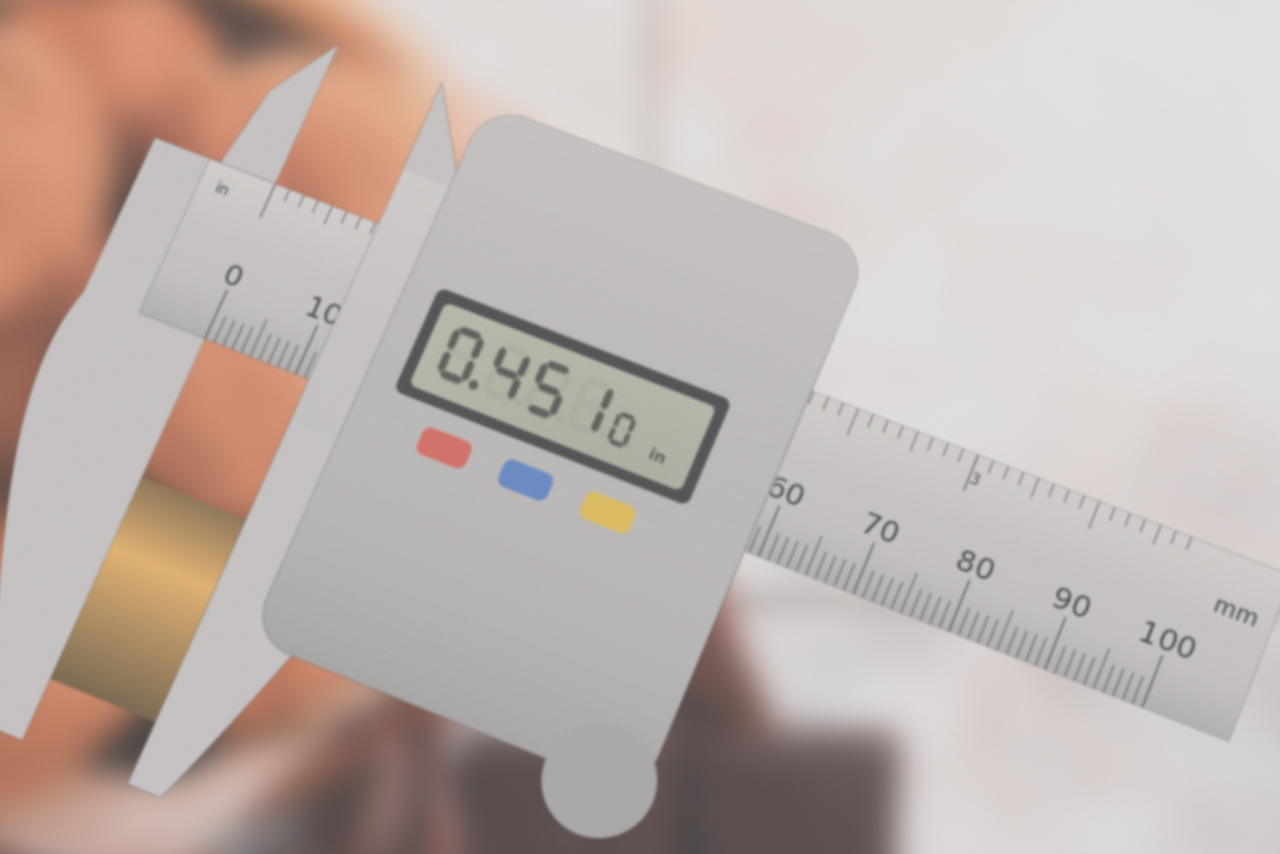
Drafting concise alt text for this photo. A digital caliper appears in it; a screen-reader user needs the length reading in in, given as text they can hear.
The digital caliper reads 0.4510 in
